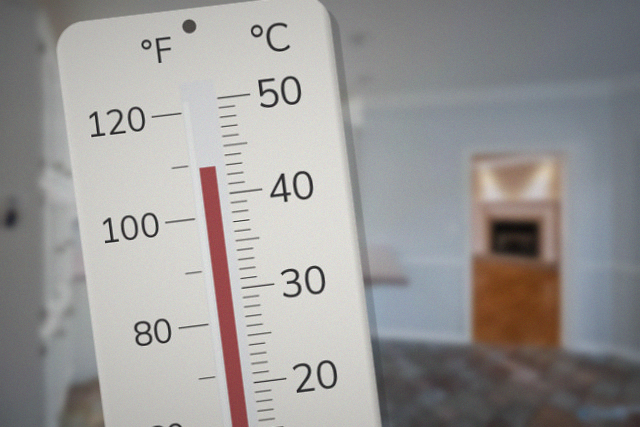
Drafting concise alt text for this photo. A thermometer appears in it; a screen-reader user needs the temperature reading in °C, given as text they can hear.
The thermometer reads 43 °C
